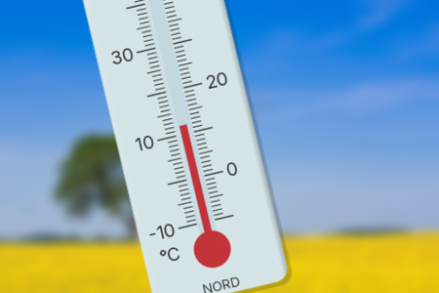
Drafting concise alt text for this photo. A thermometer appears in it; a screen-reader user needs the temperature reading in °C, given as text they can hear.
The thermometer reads 12 °C
